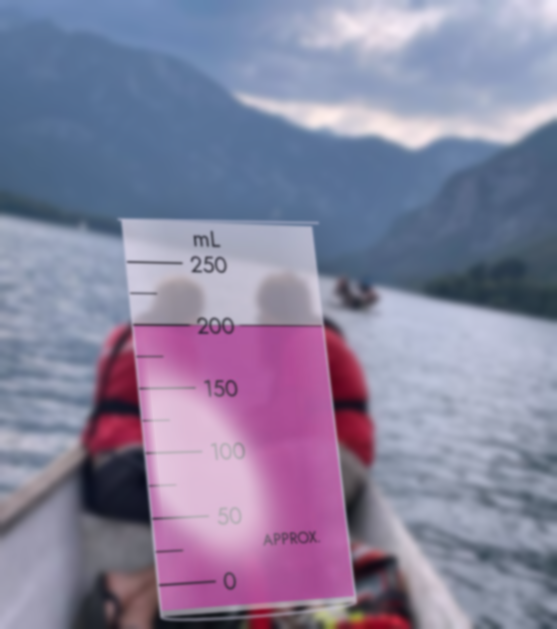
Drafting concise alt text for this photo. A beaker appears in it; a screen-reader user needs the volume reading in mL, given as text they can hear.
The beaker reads 200 mL
